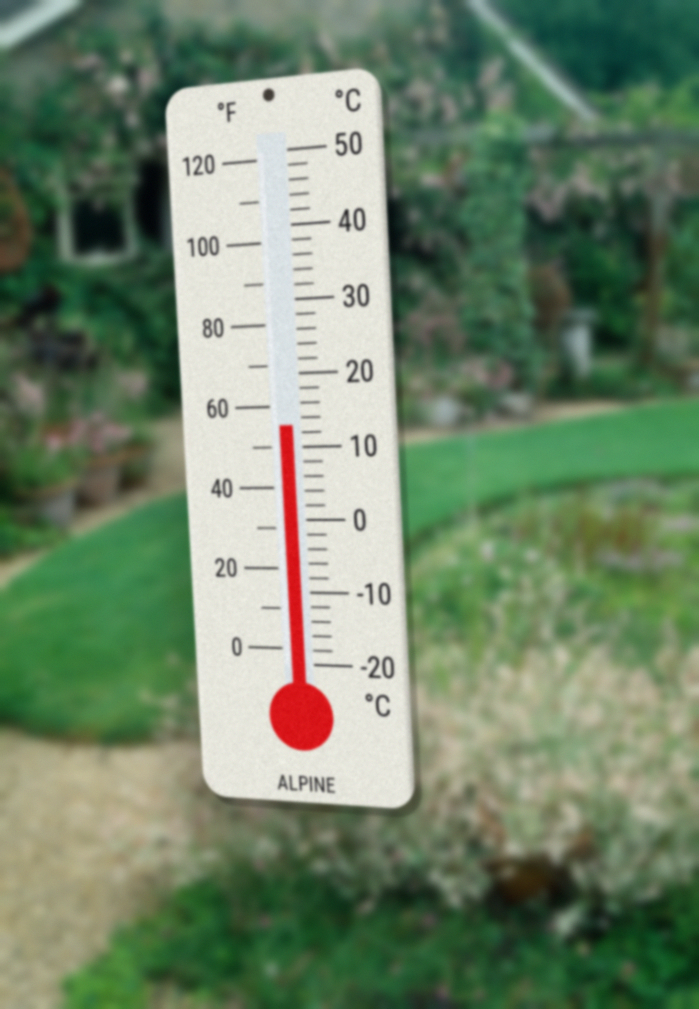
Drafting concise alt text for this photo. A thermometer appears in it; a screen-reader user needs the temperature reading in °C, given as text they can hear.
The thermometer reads 13 °C
